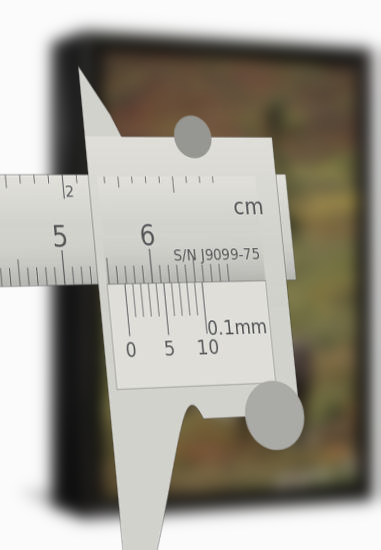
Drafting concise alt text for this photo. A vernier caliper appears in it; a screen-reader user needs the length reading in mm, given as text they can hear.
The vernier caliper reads 56.8 mm
